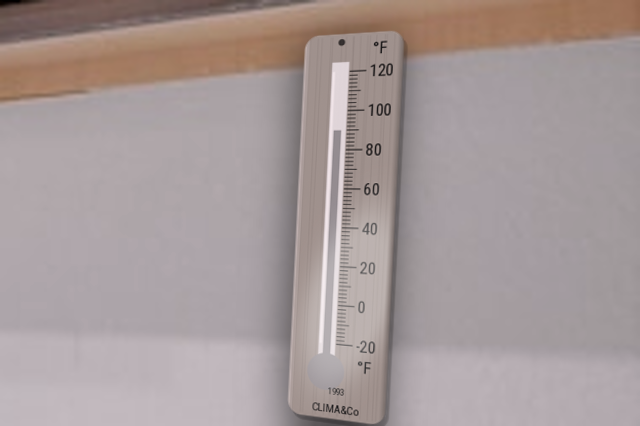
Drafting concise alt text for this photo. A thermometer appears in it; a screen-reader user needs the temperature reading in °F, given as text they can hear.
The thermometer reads 90 °F
